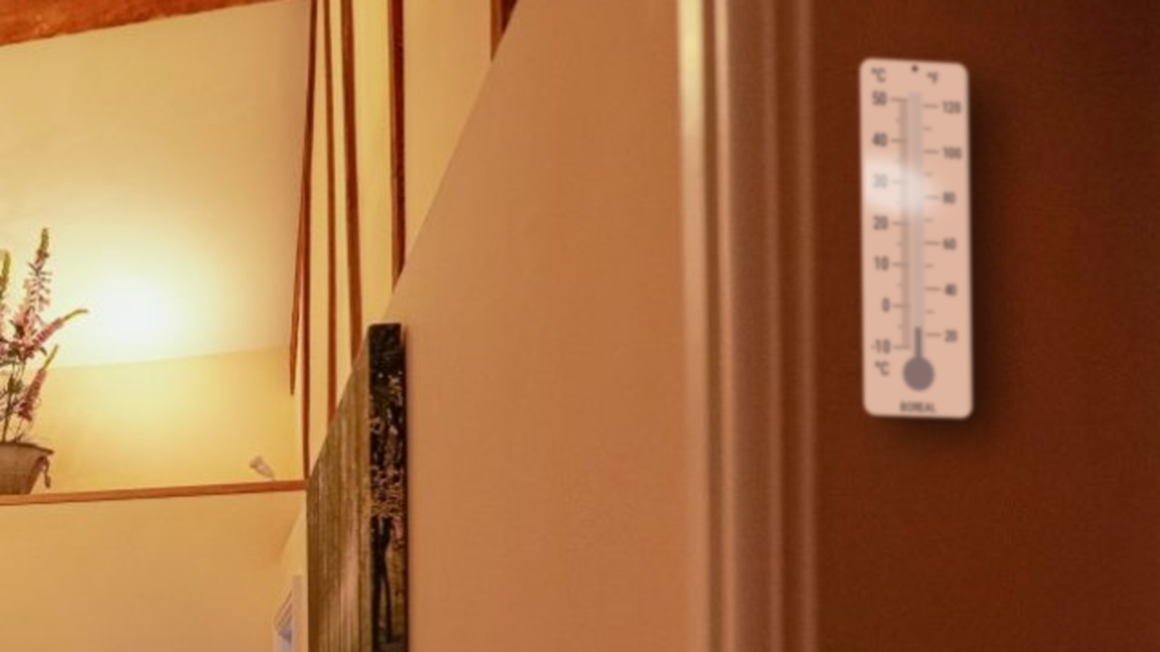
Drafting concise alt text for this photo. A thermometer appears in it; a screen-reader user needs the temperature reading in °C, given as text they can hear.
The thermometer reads -5 °C
